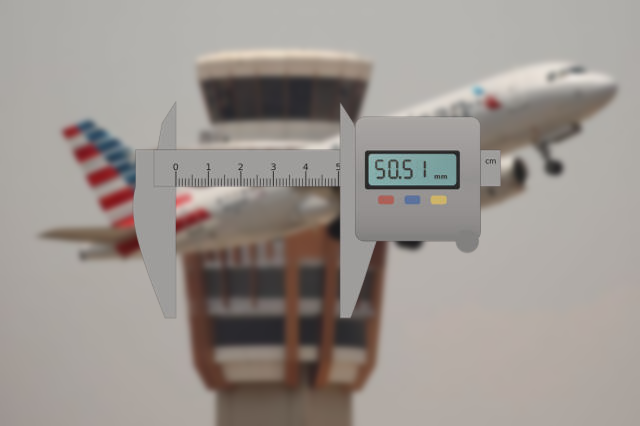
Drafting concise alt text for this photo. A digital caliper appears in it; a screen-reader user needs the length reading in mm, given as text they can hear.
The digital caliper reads 50.51 mm
